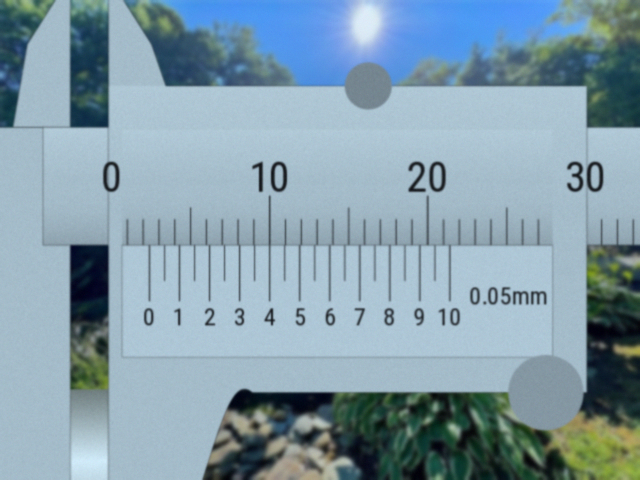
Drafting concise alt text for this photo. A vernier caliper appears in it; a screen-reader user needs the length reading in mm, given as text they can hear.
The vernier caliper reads 2.4 mm
